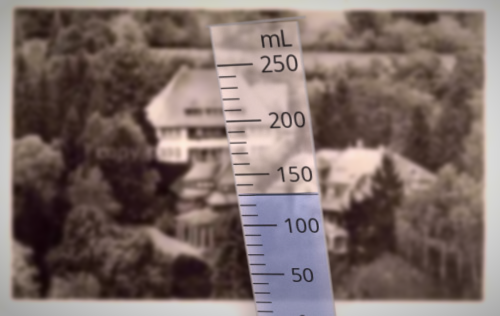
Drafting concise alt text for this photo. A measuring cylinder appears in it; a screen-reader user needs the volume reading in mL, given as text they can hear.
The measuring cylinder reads 130 mL
